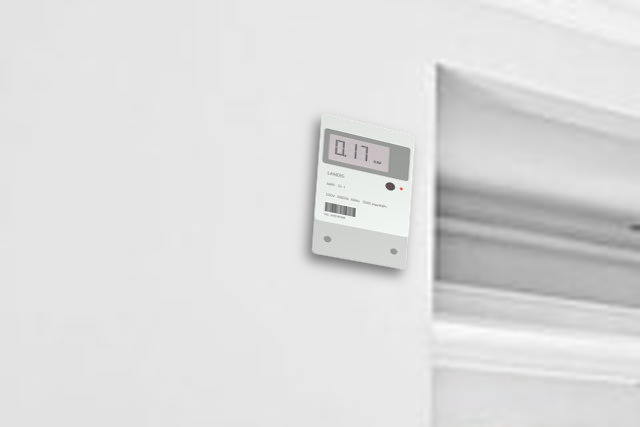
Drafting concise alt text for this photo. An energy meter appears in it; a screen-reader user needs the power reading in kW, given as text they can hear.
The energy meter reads 0.17 kW
